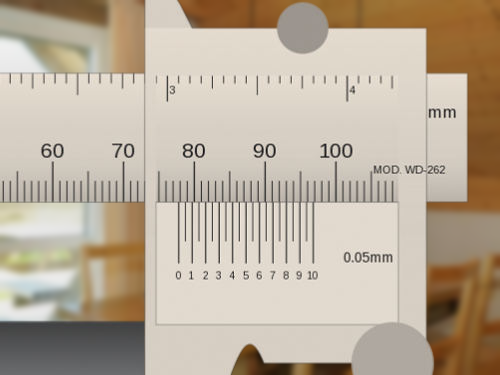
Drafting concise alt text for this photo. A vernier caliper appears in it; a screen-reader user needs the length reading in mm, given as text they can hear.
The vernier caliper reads 77.8 mm
